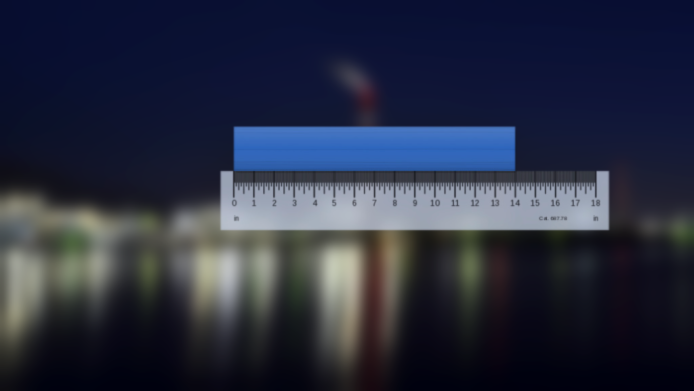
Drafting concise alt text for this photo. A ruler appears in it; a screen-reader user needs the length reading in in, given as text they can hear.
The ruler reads 14 in
